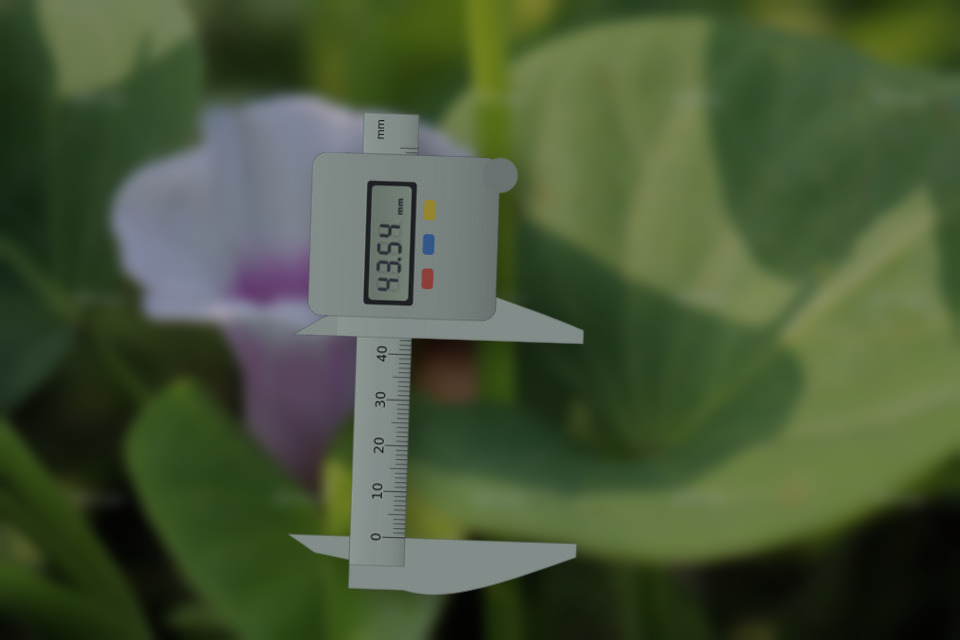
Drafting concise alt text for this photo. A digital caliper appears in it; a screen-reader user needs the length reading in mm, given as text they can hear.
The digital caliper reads 43.54 mm
